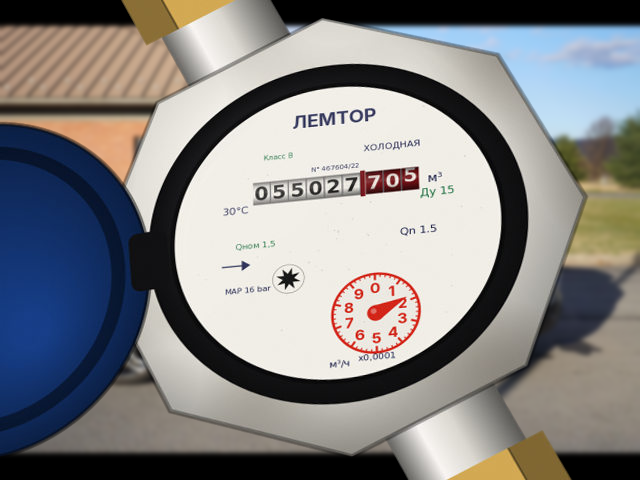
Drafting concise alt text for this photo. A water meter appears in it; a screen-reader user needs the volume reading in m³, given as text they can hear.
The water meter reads 55027.7051 m³
